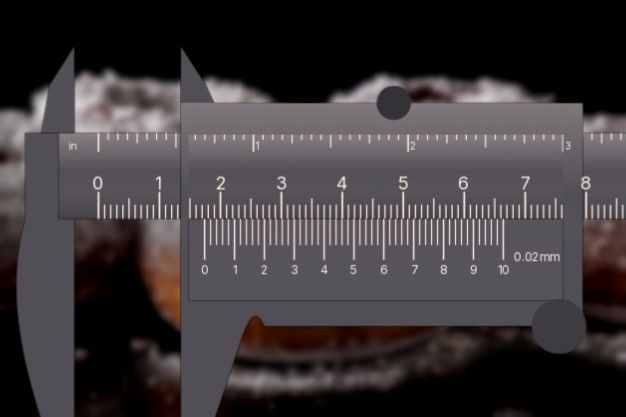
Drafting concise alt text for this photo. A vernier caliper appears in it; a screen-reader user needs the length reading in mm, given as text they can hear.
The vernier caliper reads 17.4 mm
